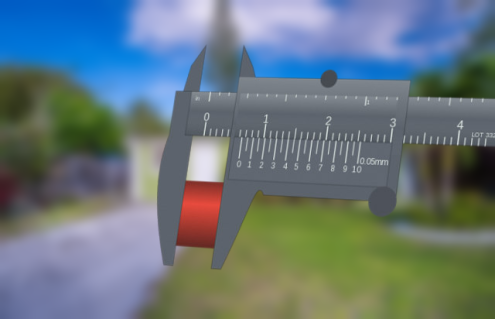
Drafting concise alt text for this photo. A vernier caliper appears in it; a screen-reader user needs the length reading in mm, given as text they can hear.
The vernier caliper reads 6.4 mm
